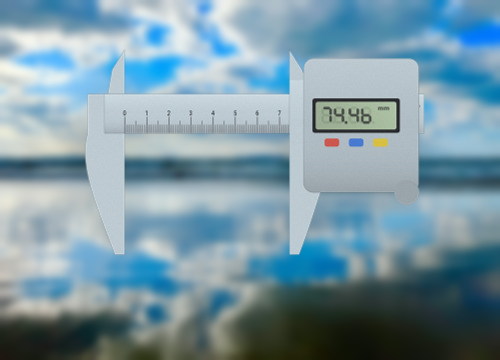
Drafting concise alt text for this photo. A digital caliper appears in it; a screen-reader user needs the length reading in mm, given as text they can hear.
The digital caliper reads 74.46 mm
